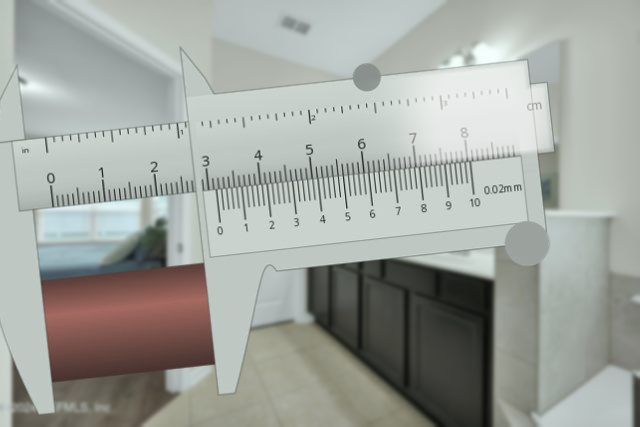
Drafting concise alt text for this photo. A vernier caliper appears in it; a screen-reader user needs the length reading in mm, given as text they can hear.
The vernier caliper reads 31.5 mm
